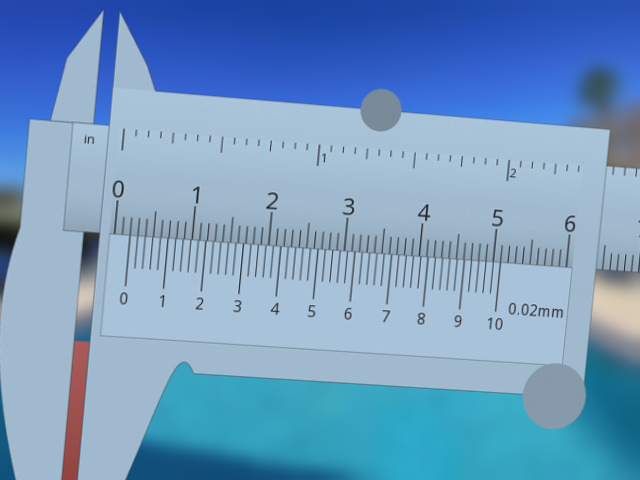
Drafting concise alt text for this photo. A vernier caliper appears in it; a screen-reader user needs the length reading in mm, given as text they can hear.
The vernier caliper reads 2.0 mm
